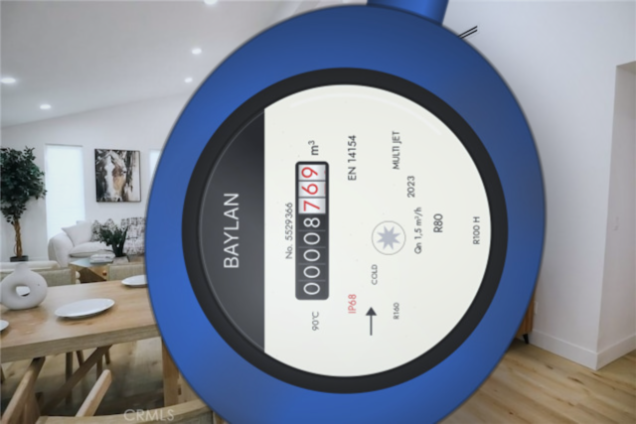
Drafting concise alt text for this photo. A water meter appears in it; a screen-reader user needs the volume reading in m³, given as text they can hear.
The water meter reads 8.769 m³
